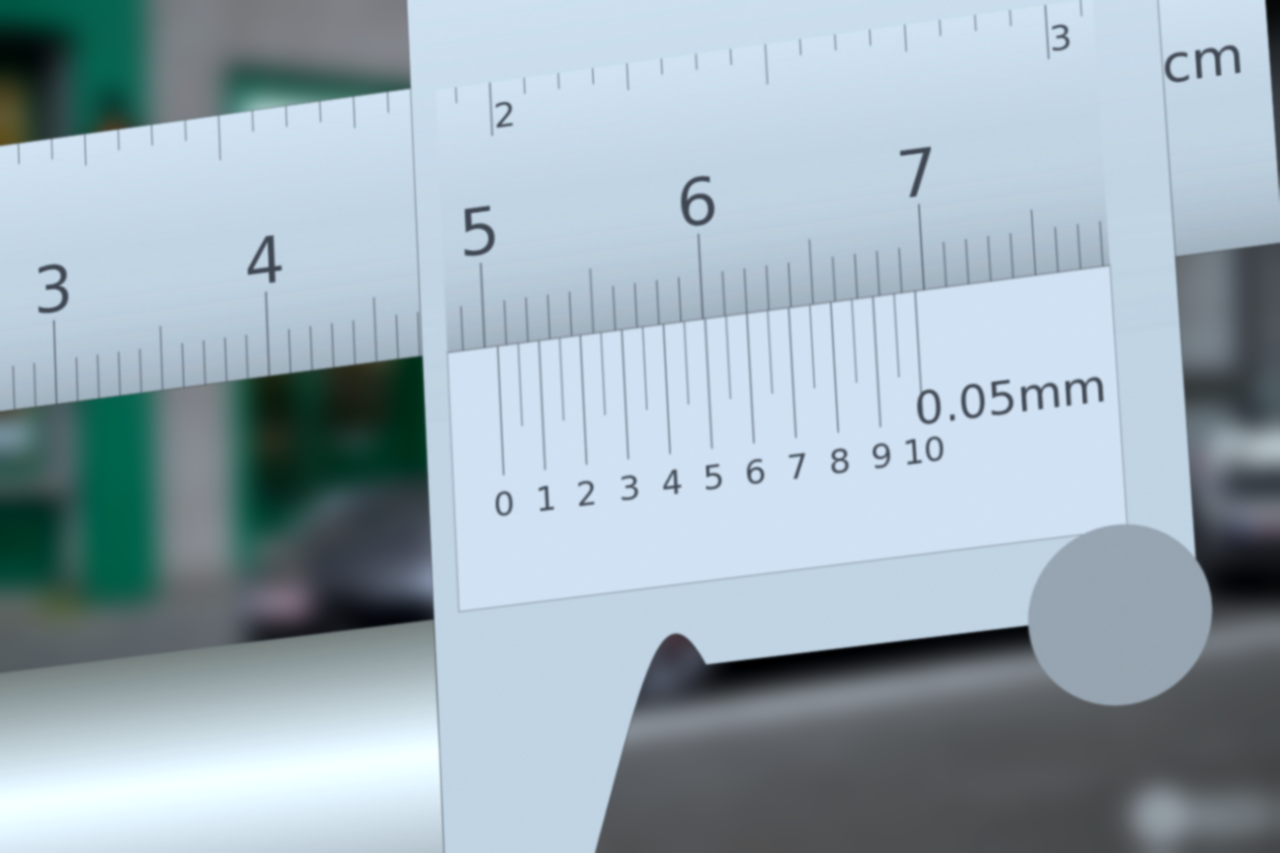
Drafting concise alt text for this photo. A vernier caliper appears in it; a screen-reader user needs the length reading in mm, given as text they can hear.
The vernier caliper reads 50.6 mm
